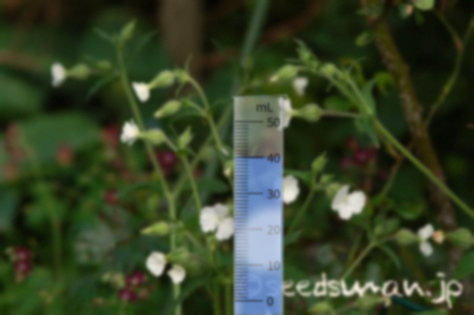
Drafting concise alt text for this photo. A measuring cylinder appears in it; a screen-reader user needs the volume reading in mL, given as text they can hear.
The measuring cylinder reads 40 mL
